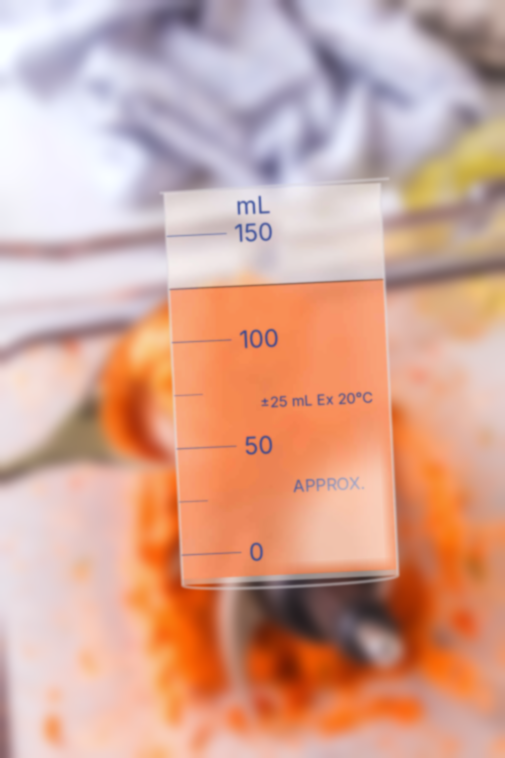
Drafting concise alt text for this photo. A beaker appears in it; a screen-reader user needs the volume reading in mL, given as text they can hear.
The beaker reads 125 mL
